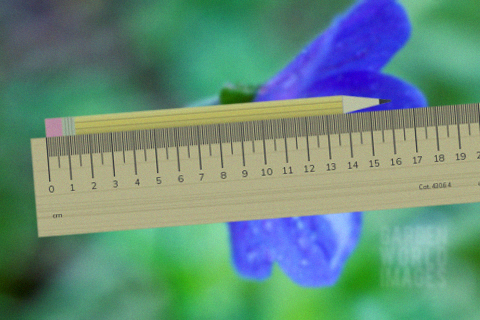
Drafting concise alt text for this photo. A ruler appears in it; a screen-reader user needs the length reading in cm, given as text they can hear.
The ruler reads 16 cm
